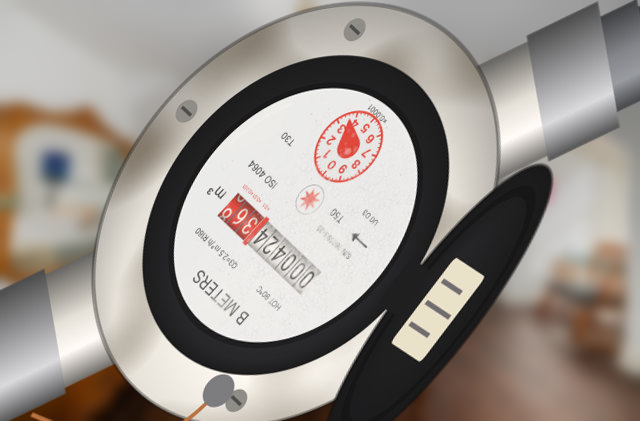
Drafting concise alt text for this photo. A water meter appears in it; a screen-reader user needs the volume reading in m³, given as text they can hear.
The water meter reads 424.3683 m³
